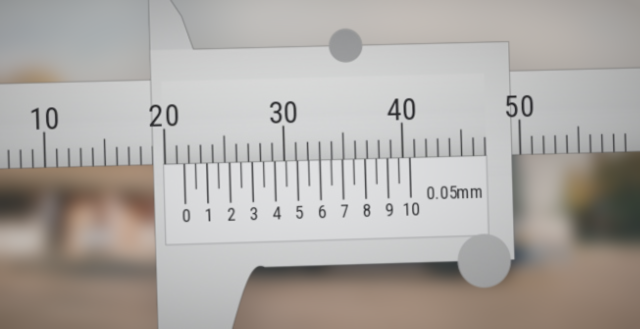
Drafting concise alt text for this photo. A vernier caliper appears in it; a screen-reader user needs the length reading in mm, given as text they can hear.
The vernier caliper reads 21.6 mm
